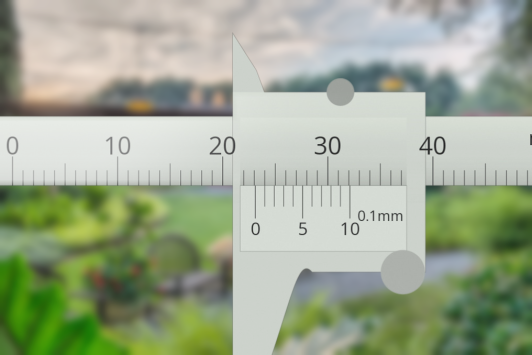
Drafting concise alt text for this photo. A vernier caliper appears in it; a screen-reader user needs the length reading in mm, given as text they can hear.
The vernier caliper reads 23.1 mm
